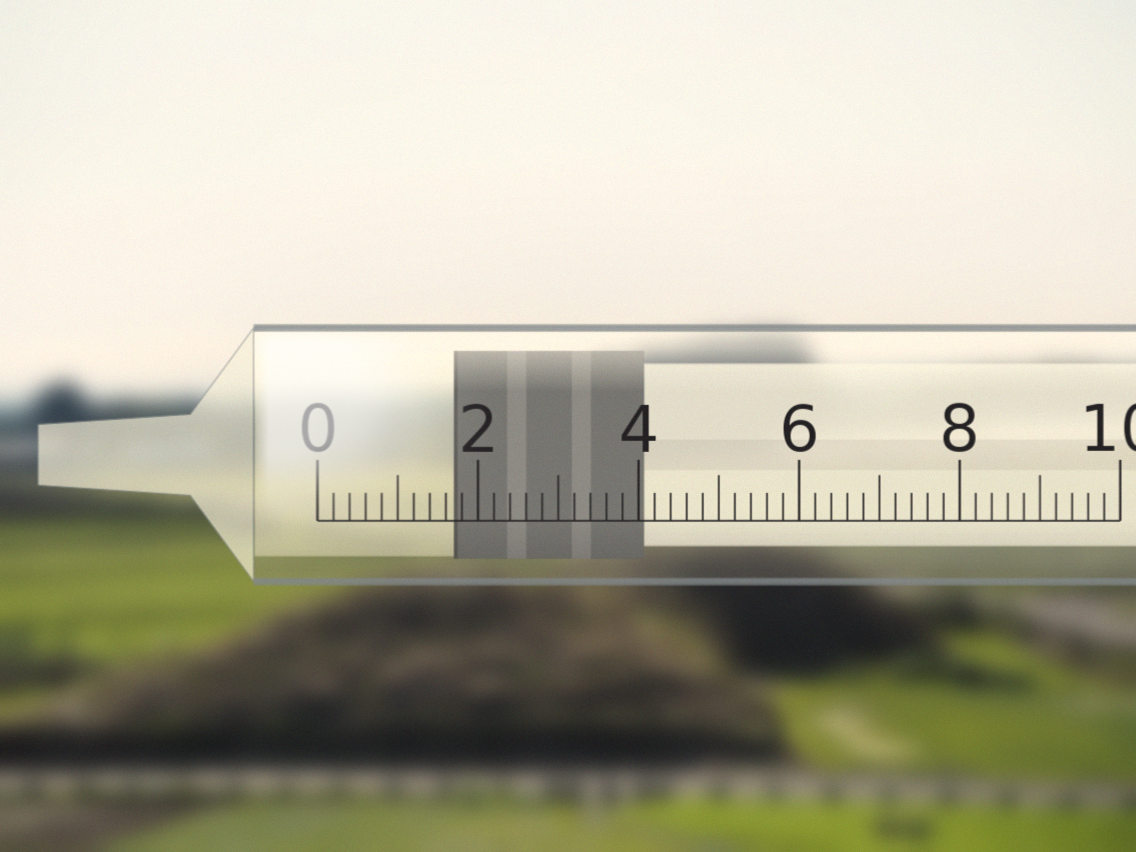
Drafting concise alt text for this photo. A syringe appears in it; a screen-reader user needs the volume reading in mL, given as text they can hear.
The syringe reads 1.7 mL
